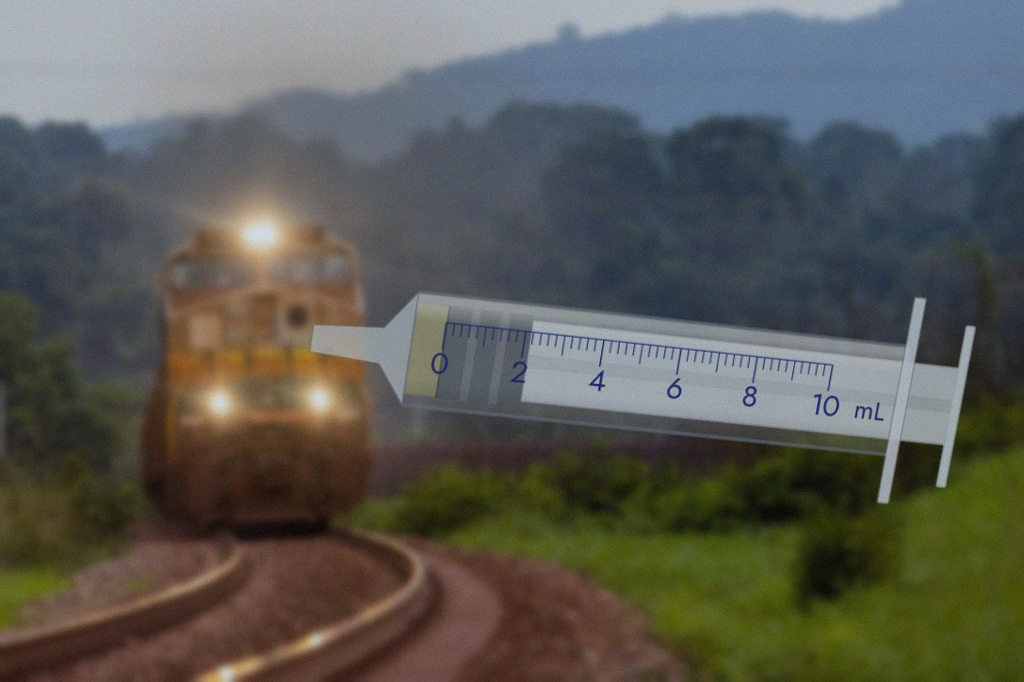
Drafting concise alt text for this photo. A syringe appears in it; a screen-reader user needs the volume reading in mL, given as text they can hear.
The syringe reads 0 mL
